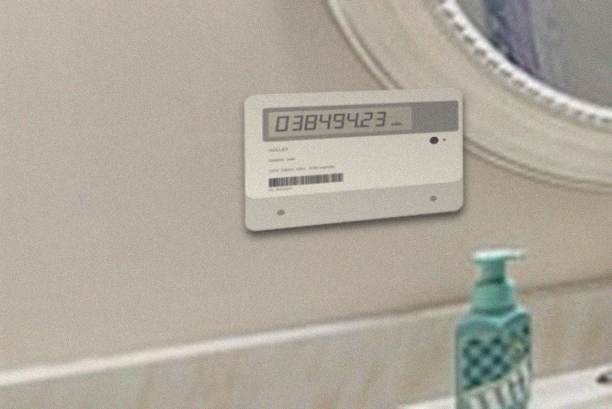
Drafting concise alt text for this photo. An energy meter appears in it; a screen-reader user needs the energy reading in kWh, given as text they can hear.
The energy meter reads 38494.23 kWh
